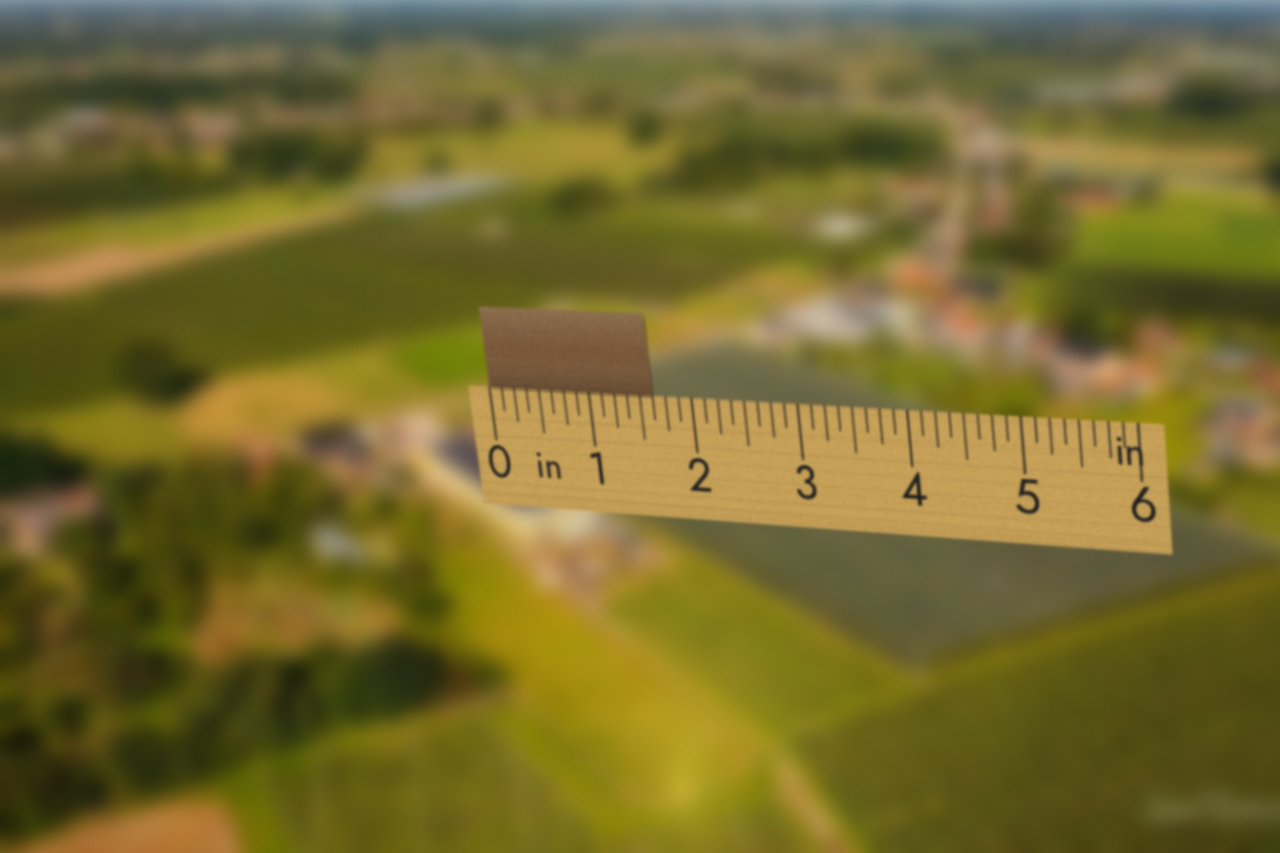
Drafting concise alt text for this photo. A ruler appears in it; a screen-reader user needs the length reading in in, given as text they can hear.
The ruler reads 1.625 in
